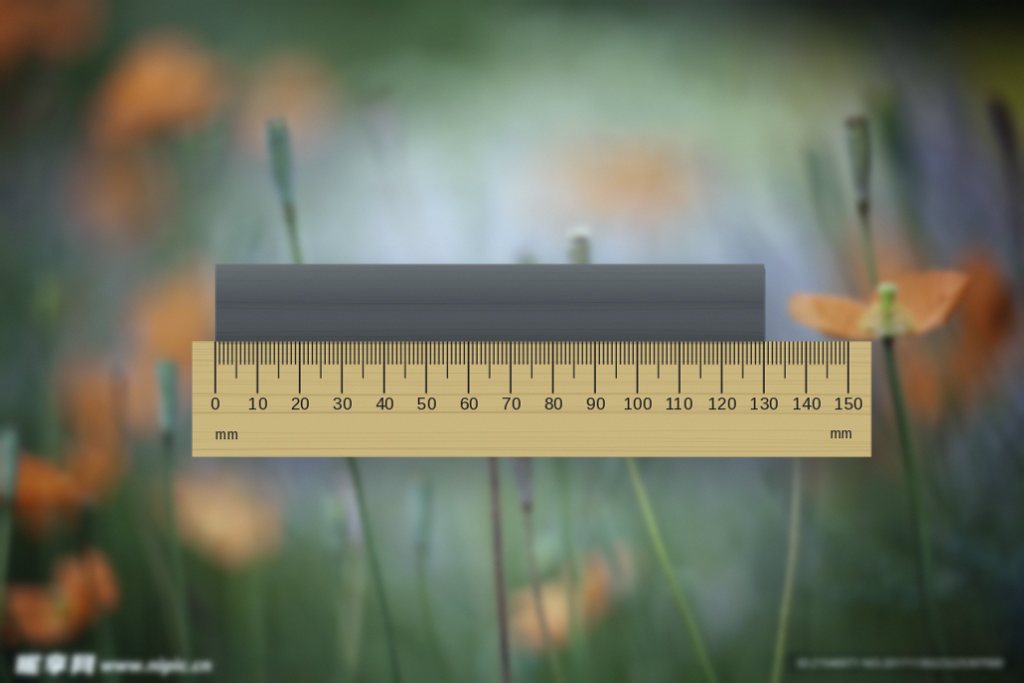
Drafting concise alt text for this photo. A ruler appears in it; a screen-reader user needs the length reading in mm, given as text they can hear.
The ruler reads 130 mm
